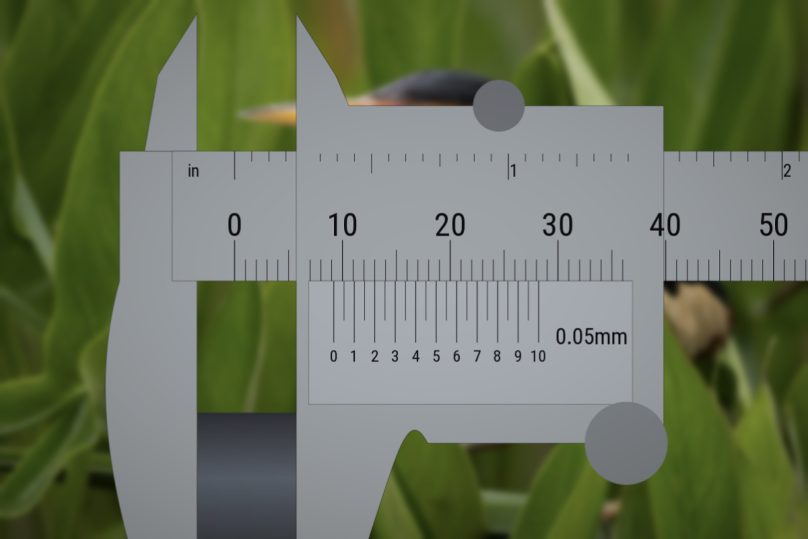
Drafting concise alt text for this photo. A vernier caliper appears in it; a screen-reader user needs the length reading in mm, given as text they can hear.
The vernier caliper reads 9.2 mm
